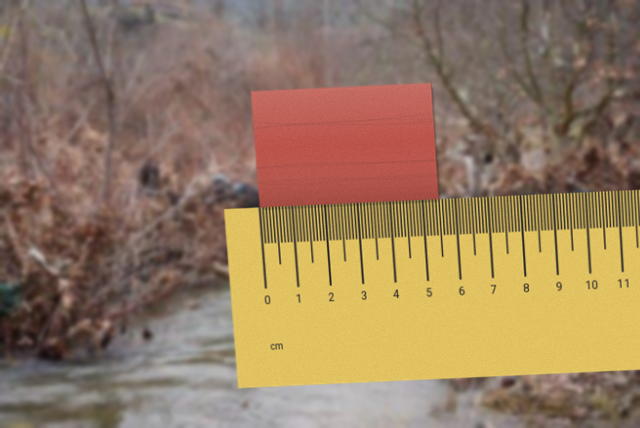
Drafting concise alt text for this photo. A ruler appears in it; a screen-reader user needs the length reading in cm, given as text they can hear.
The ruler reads 5.5 cm
